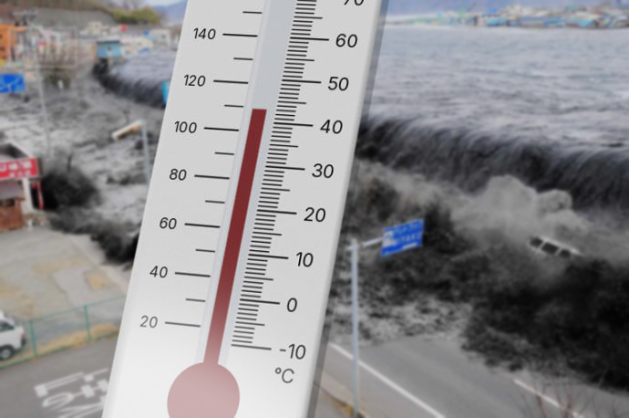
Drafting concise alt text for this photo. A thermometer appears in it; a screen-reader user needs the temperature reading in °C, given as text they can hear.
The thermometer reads 43 °C
